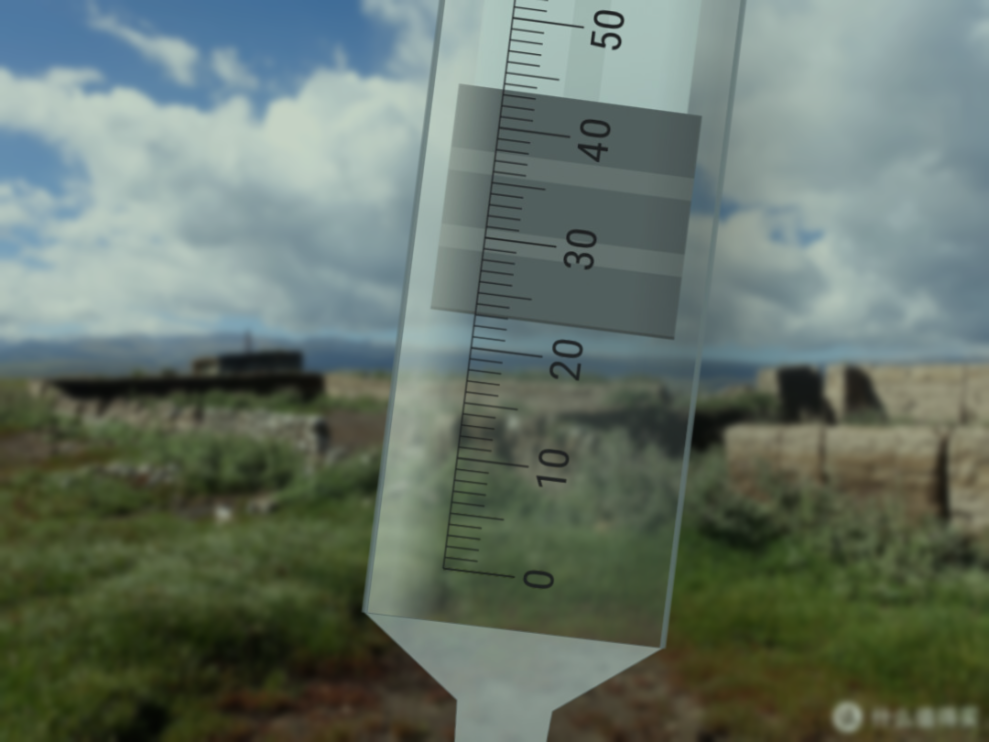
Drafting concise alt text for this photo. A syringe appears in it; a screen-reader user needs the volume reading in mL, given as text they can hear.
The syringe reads 23 mL
